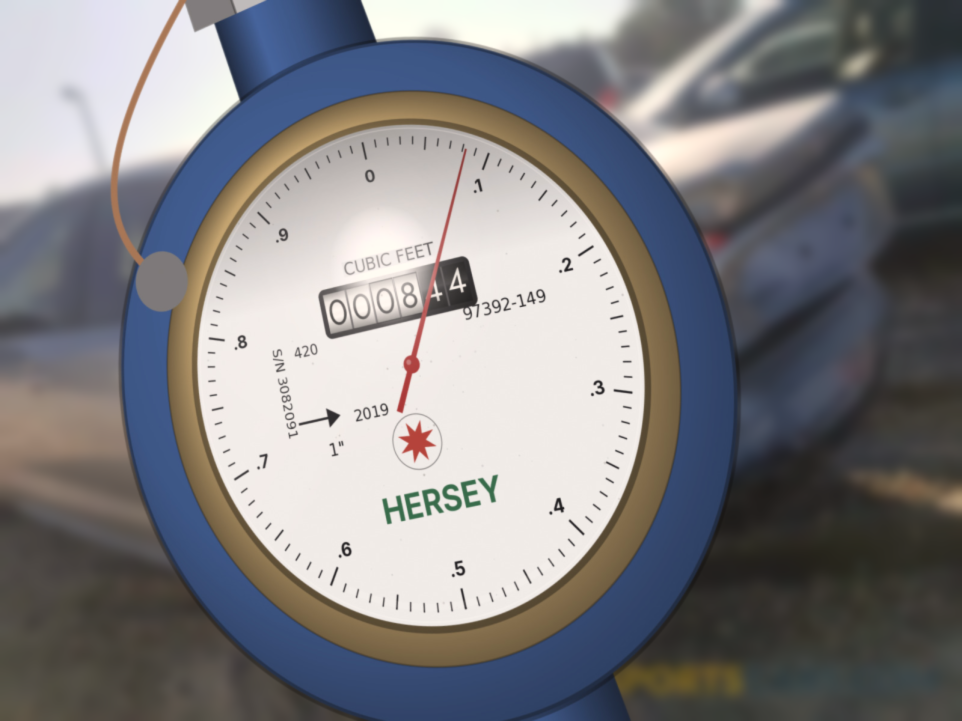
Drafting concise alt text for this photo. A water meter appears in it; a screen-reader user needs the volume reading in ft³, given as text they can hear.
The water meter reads 844.08 ft³
